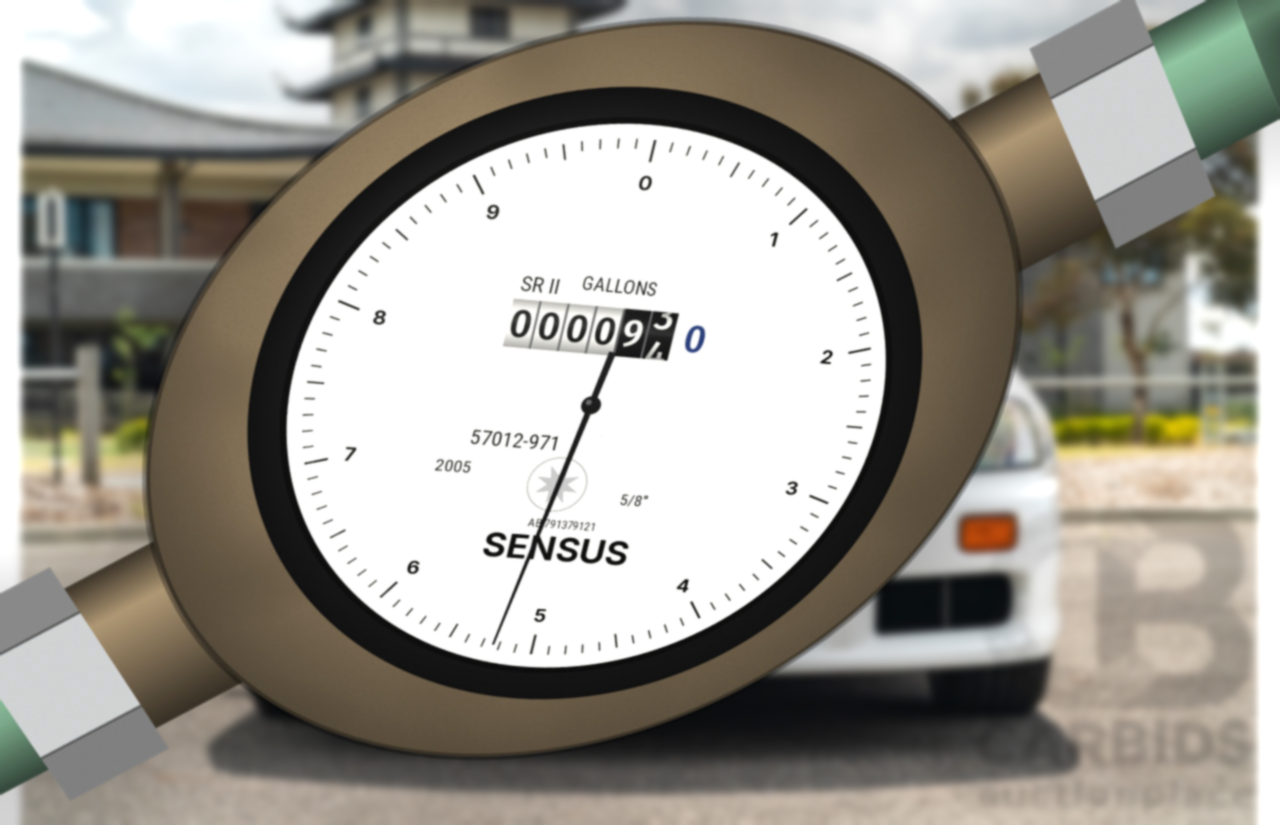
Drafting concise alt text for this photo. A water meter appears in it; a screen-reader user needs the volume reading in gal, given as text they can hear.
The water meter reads 935.2 gal
